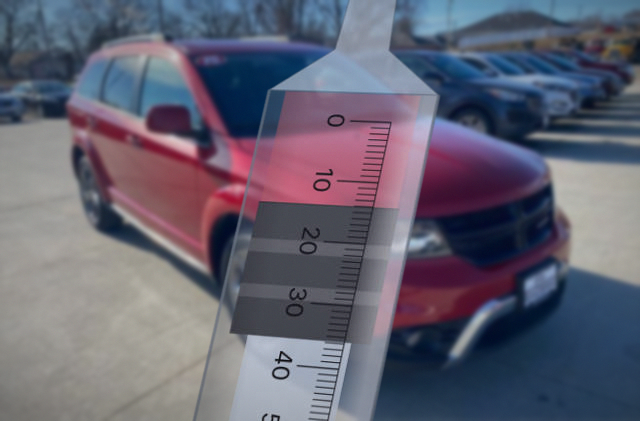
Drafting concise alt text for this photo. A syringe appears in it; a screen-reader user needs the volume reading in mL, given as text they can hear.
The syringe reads 14 mL
